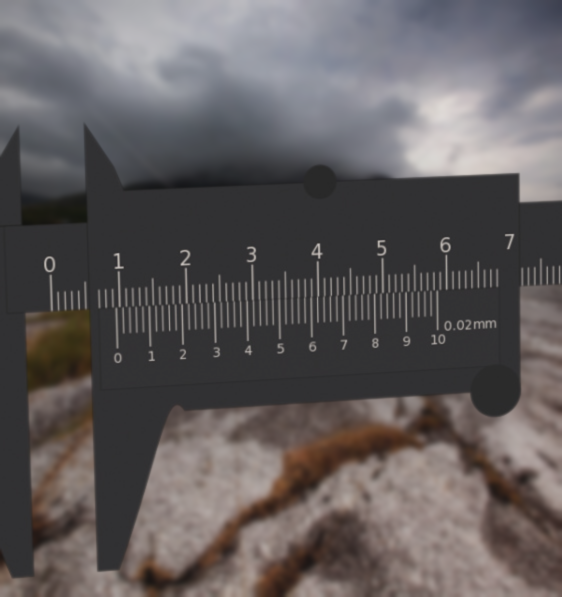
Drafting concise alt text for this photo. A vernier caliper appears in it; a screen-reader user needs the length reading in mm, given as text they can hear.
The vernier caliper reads 9.5 mm
